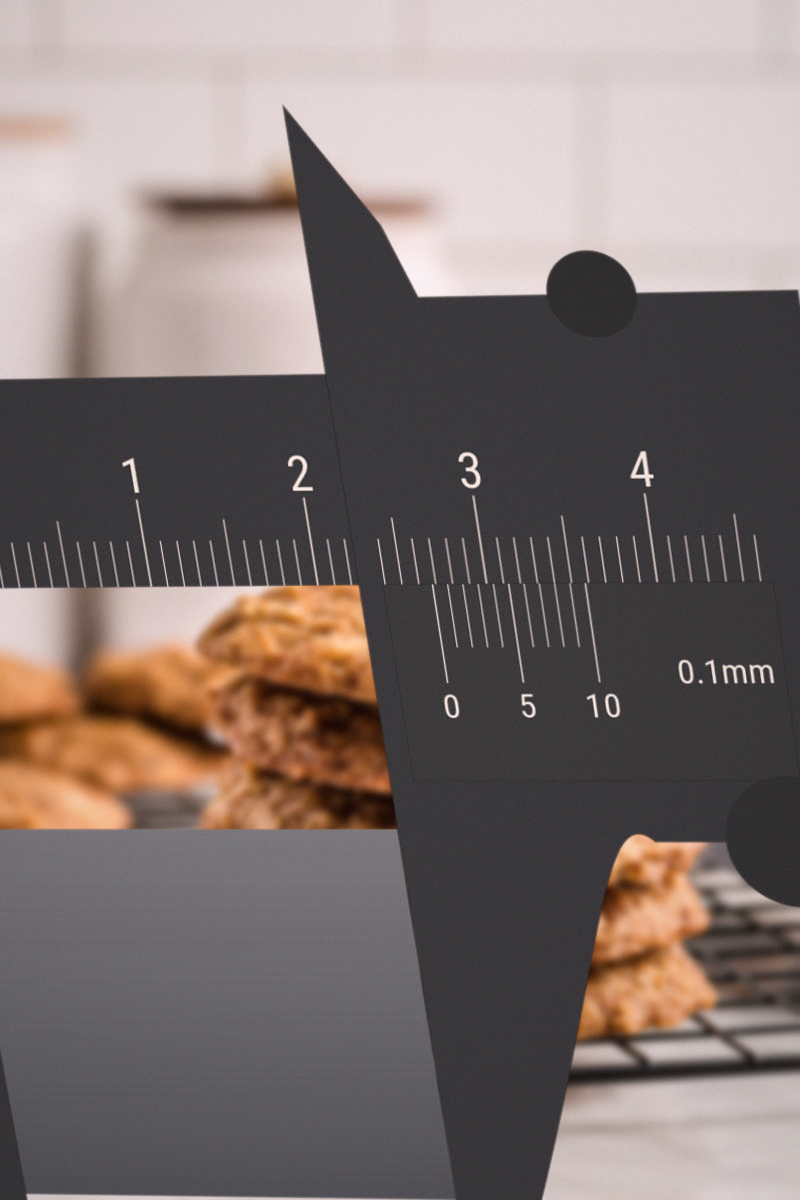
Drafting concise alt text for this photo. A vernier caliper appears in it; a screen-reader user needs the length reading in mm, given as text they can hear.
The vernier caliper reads 26.8 mm
